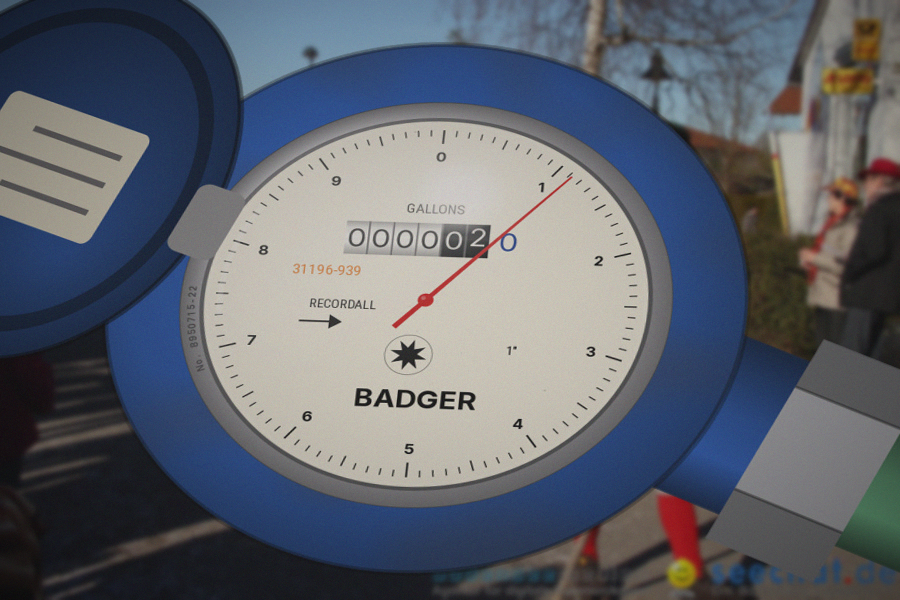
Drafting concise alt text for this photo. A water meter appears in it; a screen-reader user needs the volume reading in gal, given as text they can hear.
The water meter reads 21.1 gal
